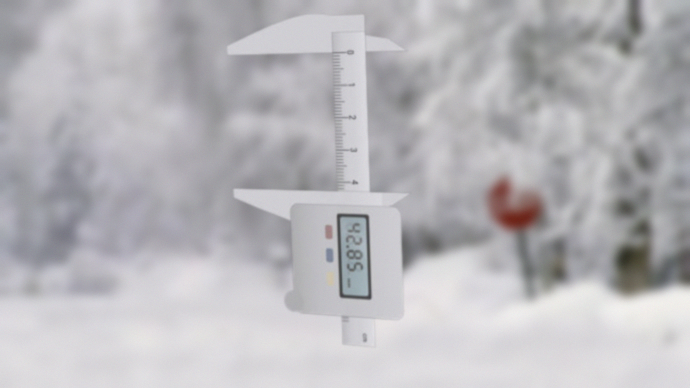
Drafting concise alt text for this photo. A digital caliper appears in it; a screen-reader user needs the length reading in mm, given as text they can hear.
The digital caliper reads 42.85 mm
